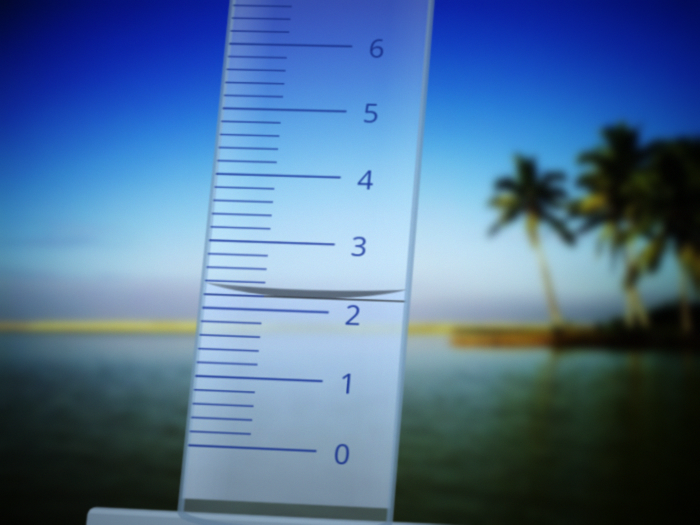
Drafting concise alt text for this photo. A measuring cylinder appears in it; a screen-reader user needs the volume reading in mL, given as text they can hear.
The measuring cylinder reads 2.2 mL
